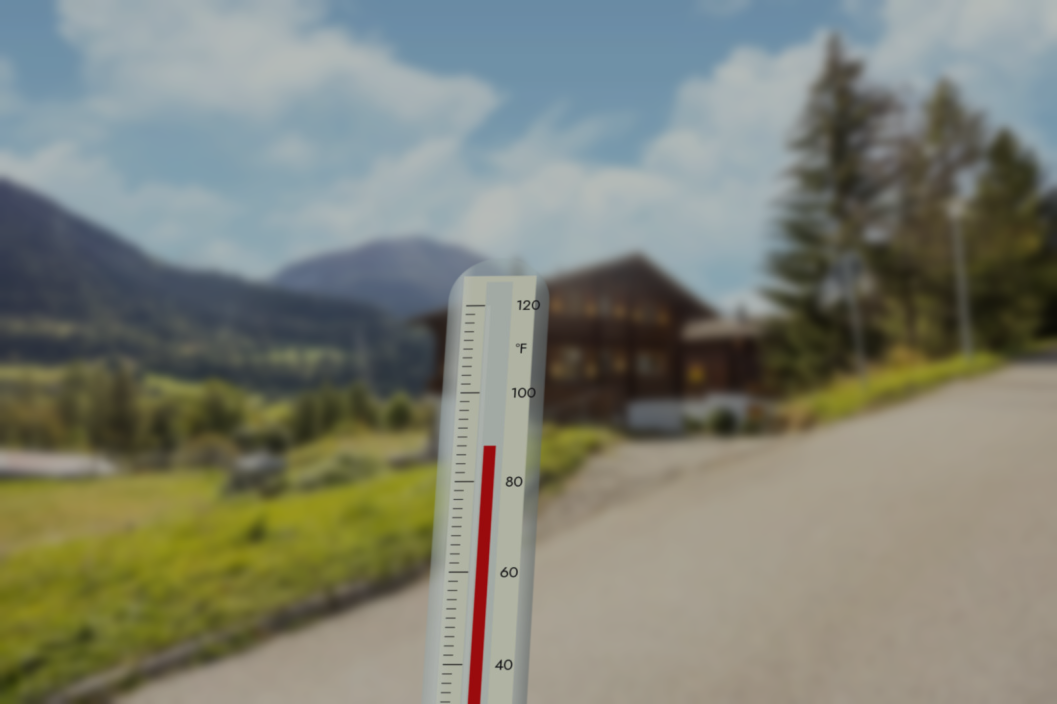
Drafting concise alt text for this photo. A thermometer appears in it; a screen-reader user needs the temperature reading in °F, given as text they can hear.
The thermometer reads 88 °F
